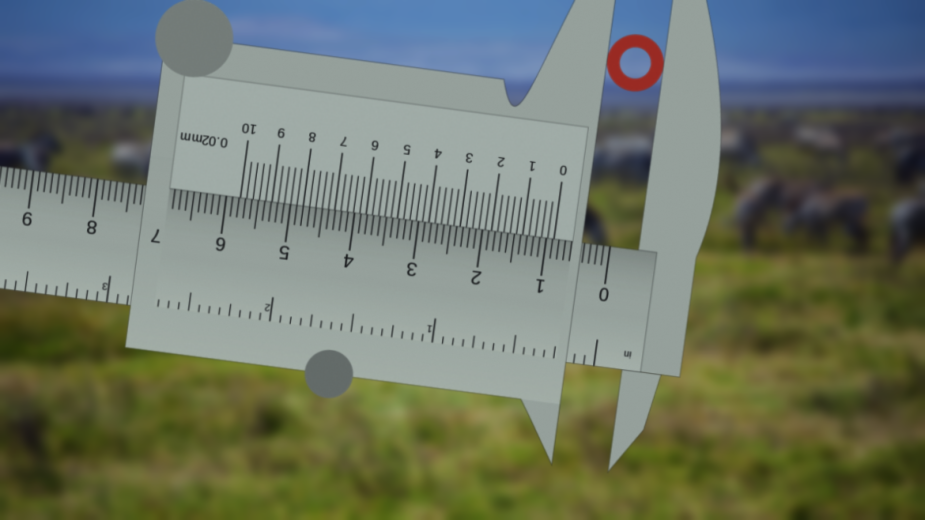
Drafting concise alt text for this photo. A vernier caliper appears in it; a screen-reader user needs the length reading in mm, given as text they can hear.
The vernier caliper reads 8.8 mm
